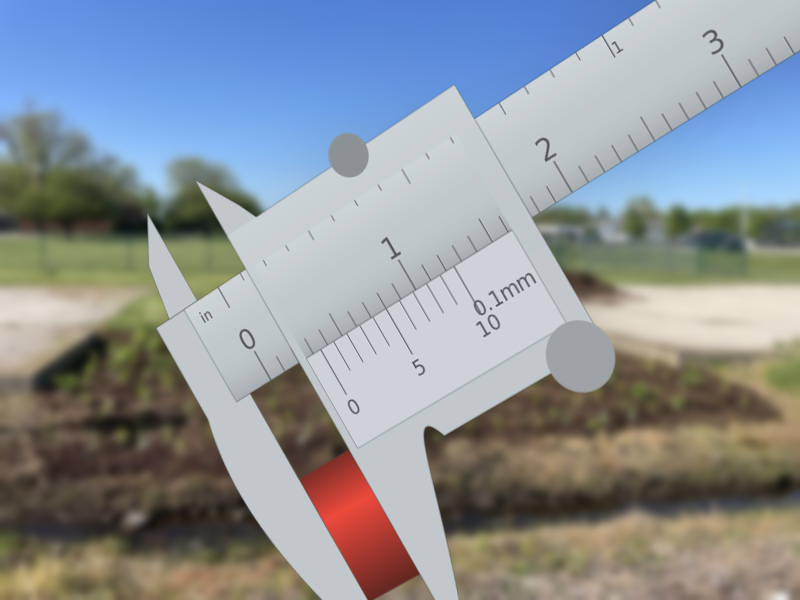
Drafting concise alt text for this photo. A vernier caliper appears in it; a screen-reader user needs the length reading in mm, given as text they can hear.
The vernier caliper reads 3.5 mm
